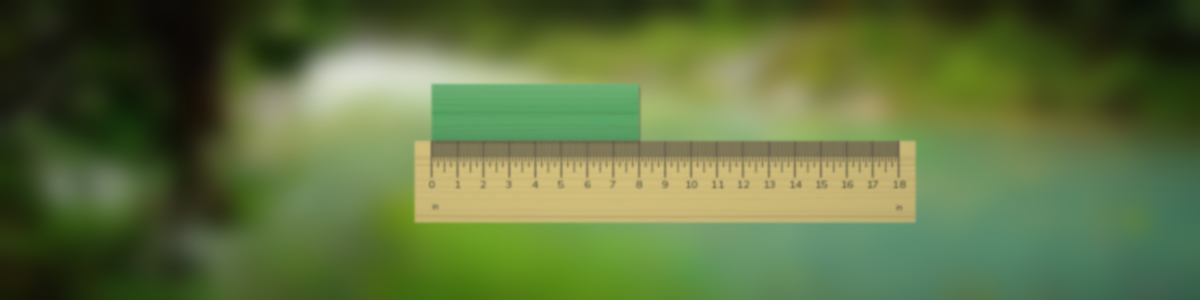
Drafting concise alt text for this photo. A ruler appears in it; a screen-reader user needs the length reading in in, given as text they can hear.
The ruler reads 8 in
